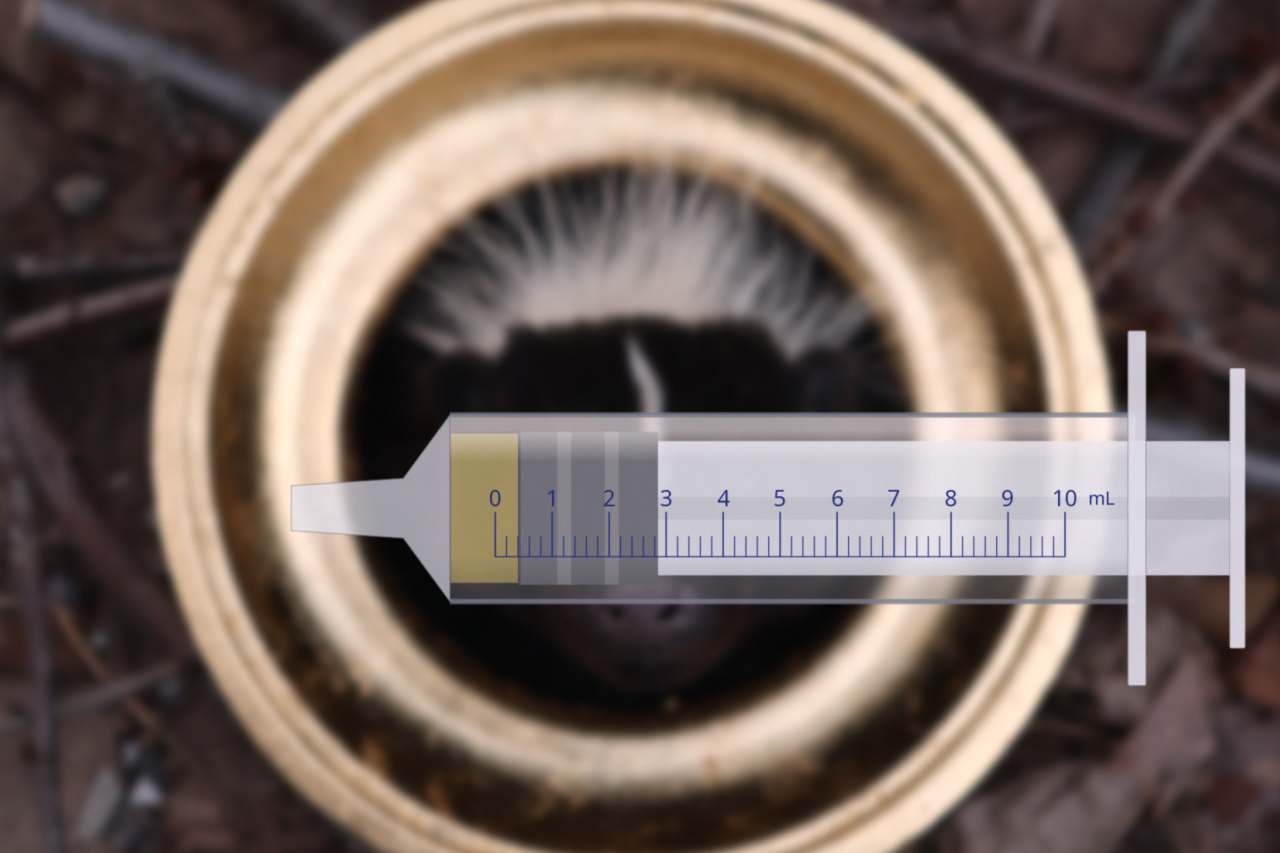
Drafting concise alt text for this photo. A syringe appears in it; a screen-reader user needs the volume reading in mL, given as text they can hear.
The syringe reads 0.4 mL
